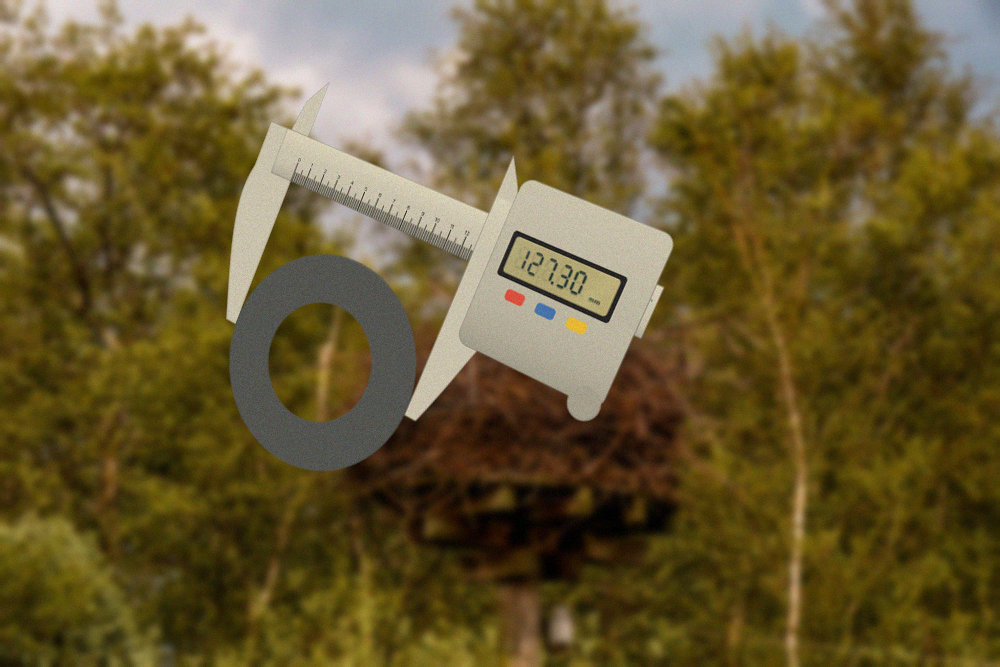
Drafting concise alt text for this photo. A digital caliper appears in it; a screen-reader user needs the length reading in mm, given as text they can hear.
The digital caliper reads 127.30 mm
